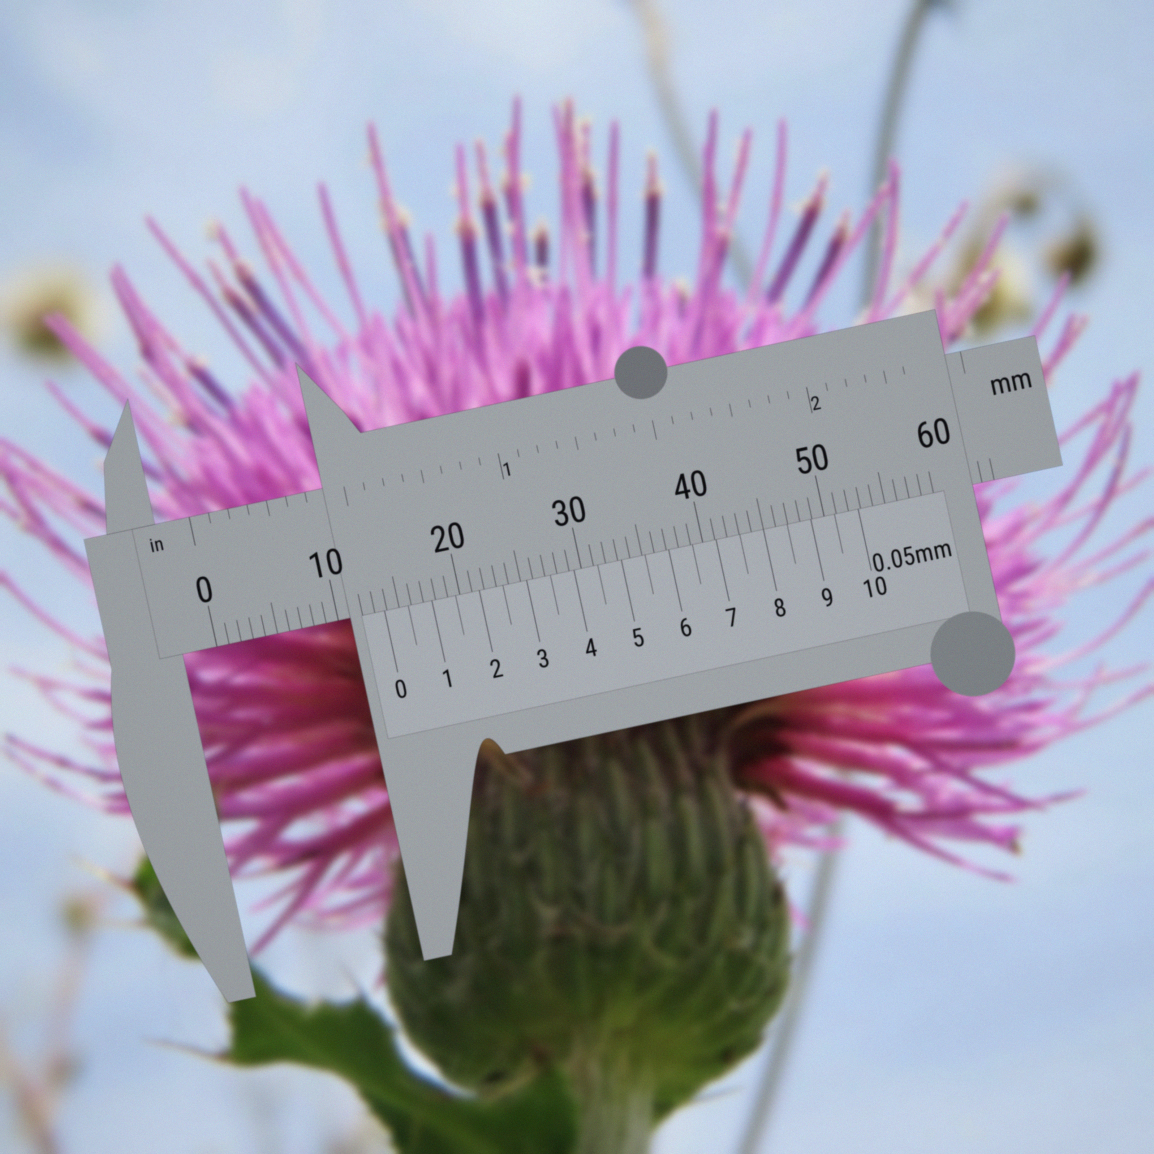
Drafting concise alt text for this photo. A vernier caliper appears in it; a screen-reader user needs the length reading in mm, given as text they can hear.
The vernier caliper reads 13.8 mm
